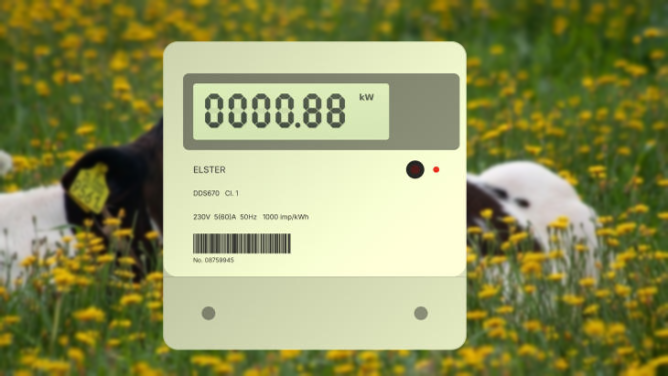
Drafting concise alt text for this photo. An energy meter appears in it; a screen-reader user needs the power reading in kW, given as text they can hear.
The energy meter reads 0.88 kW
